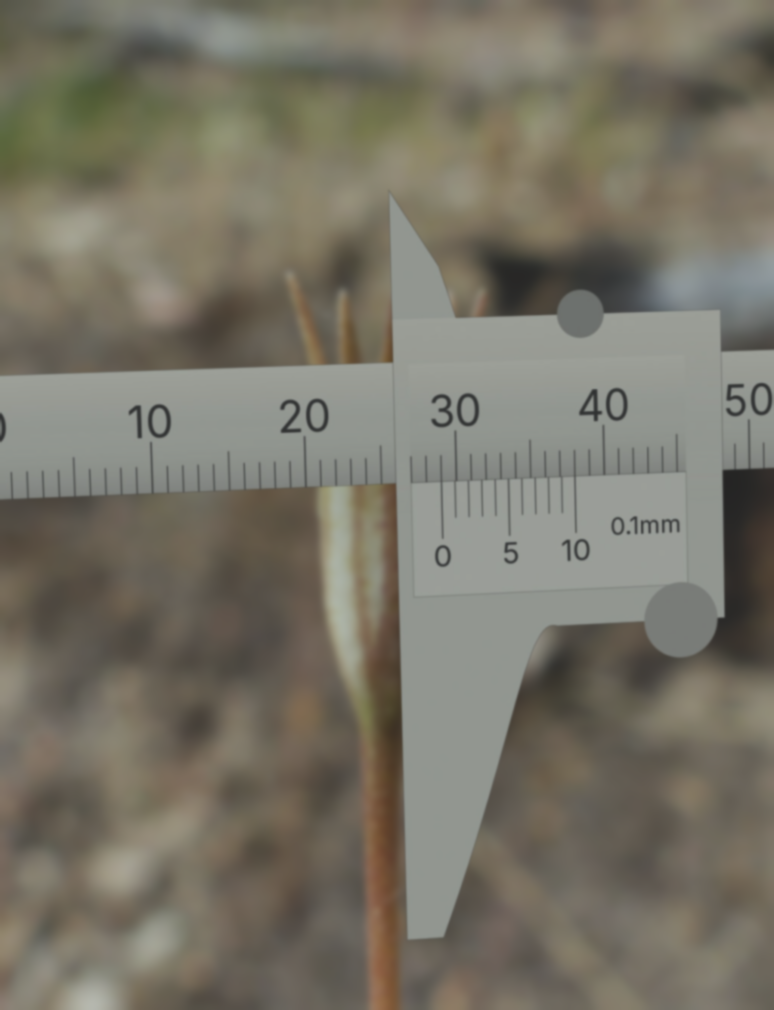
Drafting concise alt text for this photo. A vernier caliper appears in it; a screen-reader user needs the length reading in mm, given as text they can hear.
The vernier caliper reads 29.0 mm
